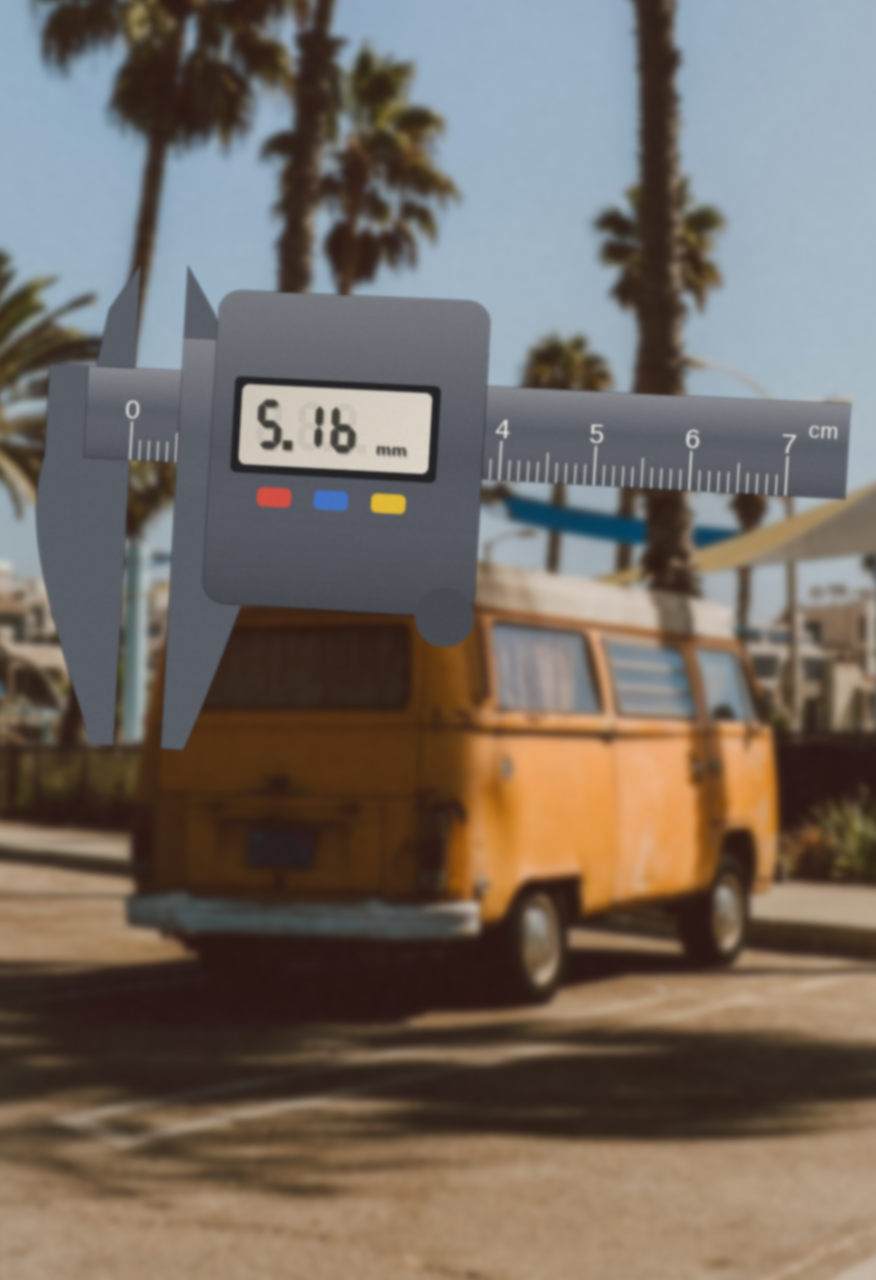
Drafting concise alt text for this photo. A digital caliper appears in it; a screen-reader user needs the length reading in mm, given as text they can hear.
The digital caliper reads 5.16 mm
